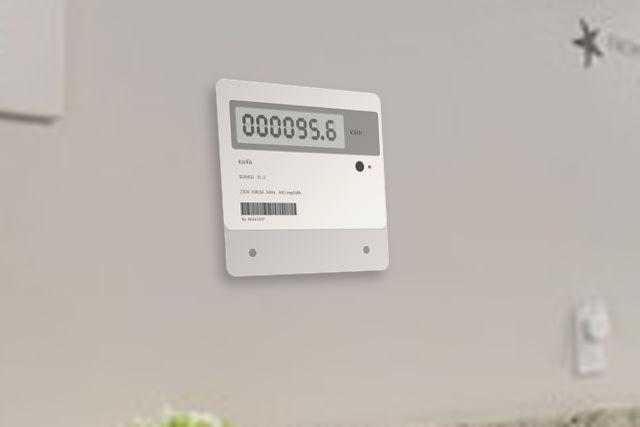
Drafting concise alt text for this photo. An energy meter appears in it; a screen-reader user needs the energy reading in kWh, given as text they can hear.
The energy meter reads 95.6 kWh
